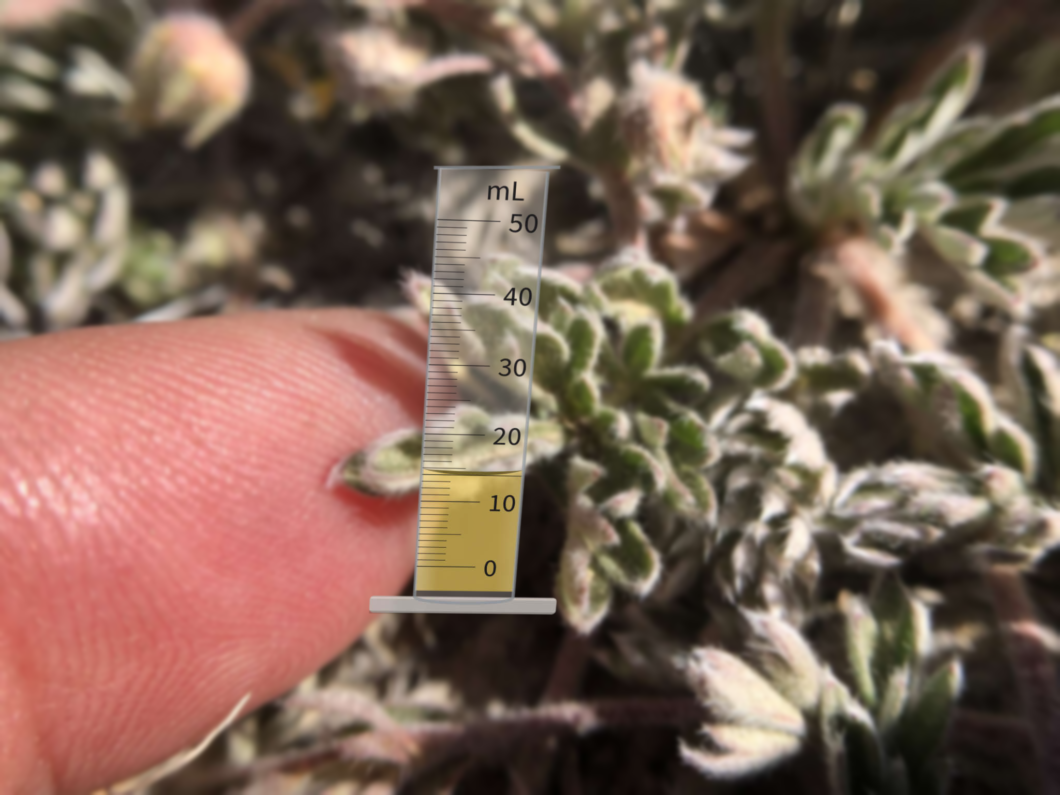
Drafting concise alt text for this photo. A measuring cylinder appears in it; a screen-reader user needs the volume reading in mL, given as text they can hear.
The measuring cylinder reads 14 mL
